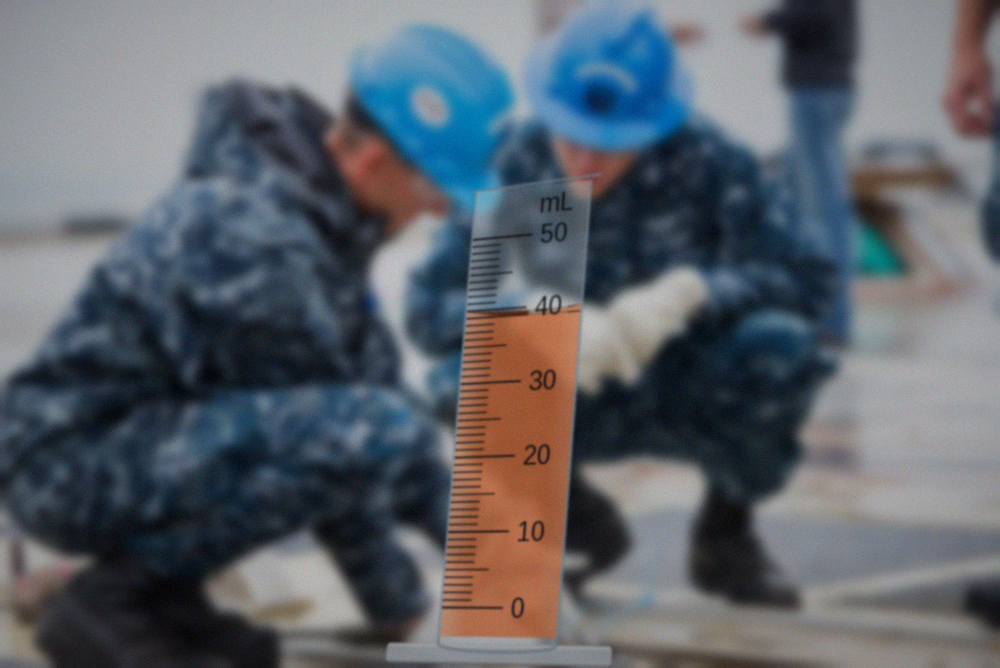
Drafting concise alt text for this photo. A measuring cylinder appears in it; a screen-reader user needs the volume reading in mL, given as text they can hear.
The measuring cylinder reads 39 mL
